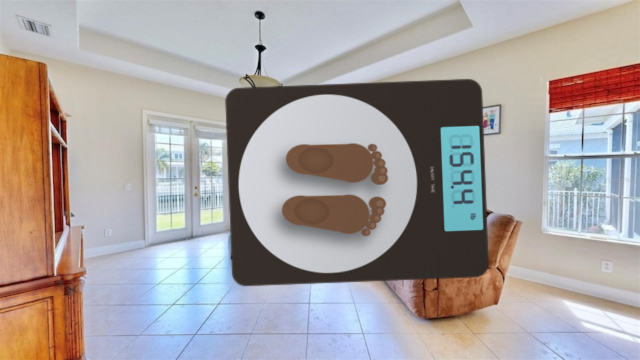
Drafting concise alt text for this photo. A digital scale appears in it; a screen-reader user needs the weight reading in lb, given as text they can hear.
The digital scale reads 154.4 lb
